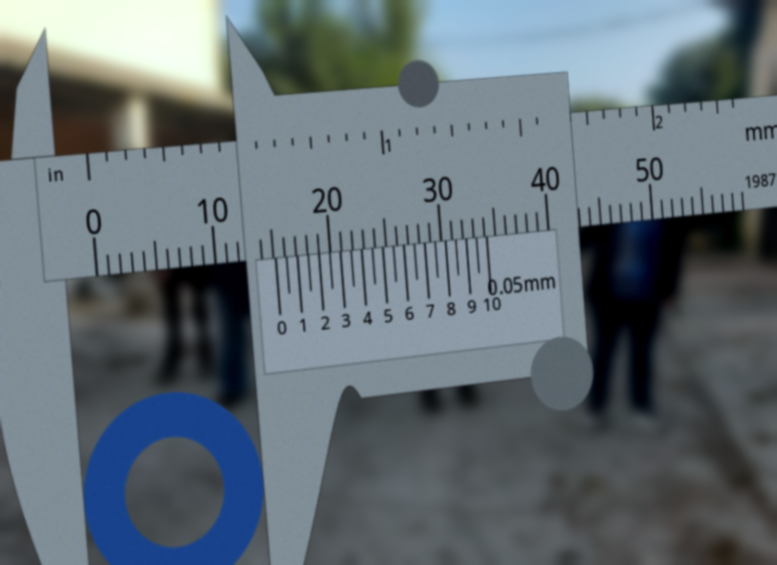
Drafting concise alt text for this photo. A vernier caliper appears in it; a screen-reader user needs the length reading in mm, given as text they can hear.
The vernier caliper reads 15.2 mm
